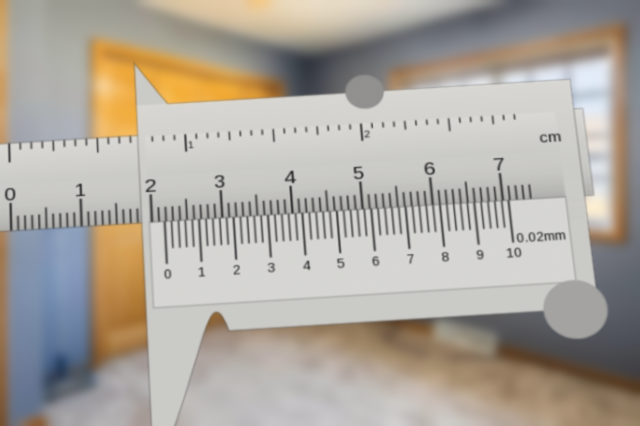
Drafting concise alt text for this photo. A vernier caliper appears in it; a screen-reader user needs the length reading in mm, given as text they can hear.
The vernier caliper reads 21.8 mm
